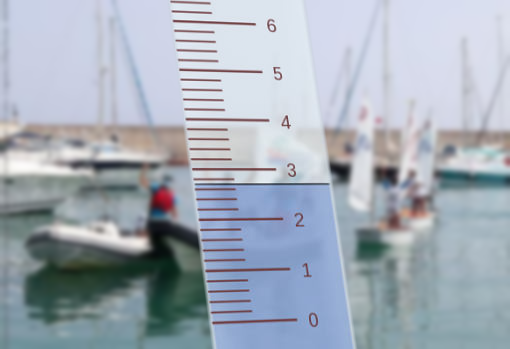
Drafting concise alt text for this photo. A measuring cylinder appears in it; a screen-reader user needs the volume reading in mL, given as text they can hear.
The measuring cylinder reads 2.7 mL
